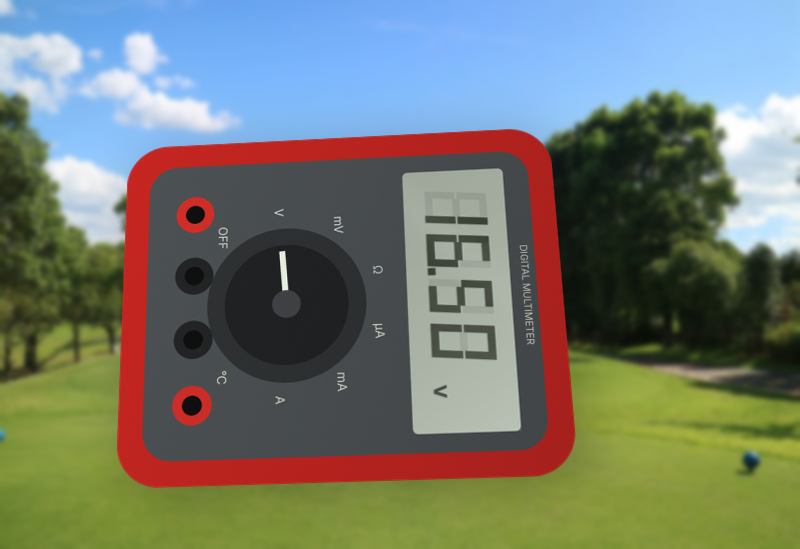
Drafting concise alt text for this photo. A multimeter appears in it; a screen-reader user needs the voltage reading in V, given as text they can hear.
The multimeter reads 16.50 V
